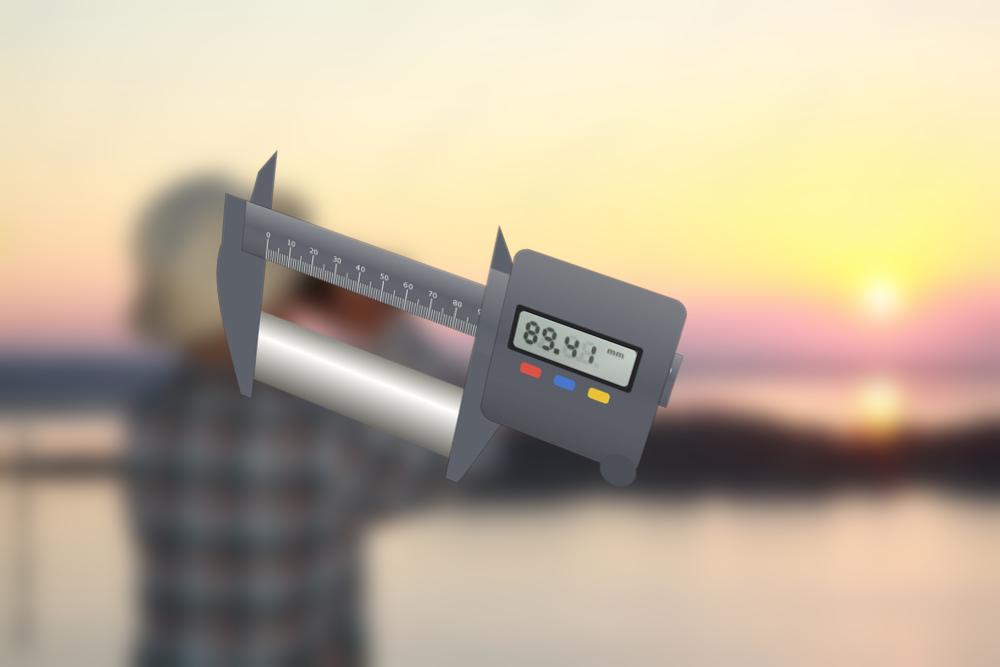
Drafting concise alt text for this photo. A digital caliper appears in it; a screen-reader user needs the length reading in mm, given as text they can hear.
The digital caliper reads 89.41 mm
